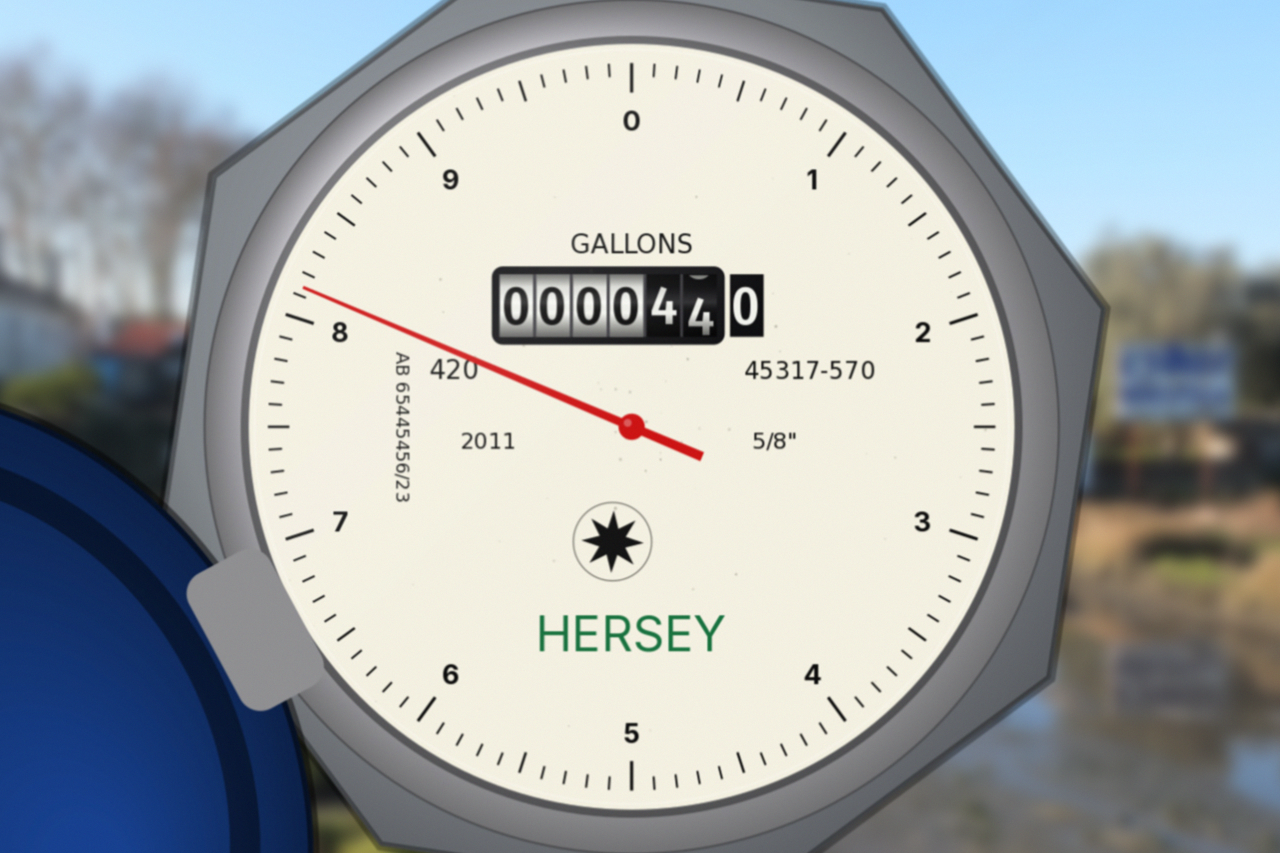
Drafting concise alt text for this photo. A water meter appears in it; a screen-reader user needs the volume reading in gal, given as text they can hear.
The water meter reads 438.1 gal
